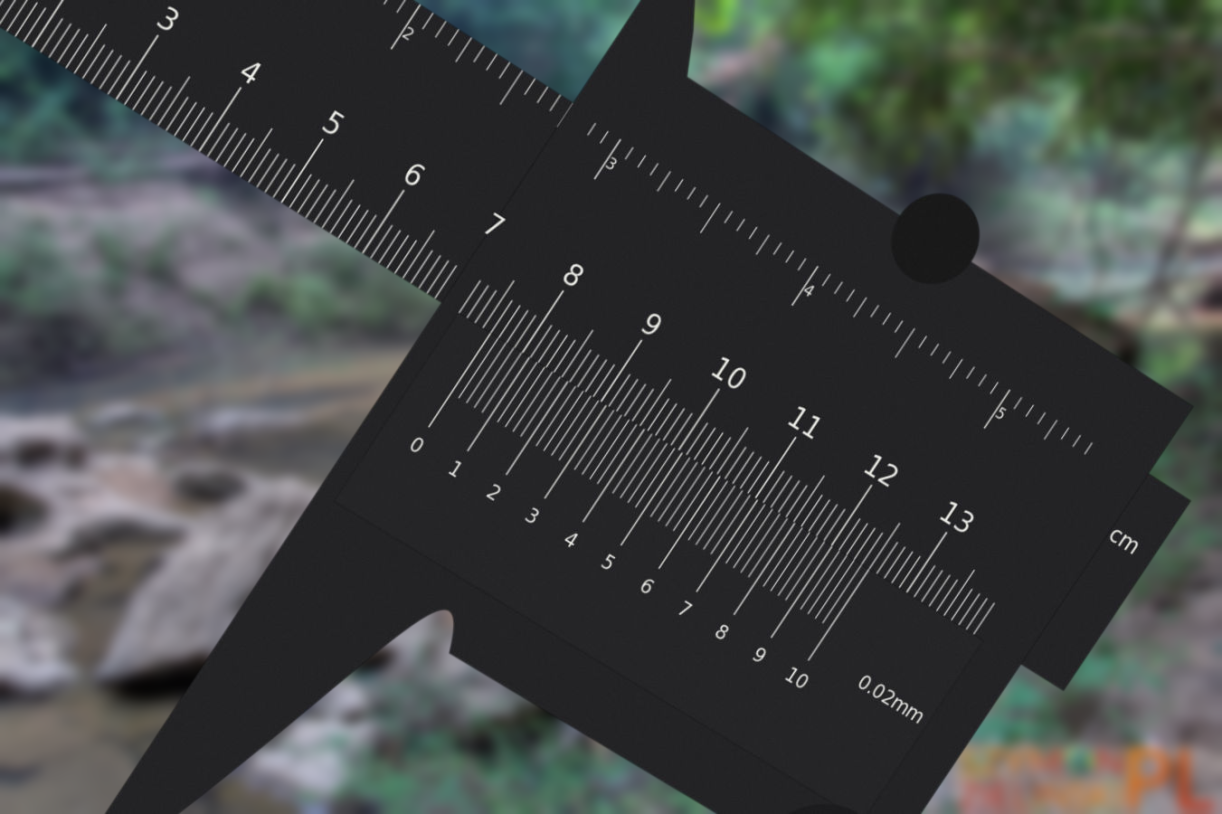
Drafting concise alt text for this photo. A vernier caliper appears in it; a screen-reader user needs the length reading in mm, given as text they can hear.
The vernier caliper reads 76.0 mm
